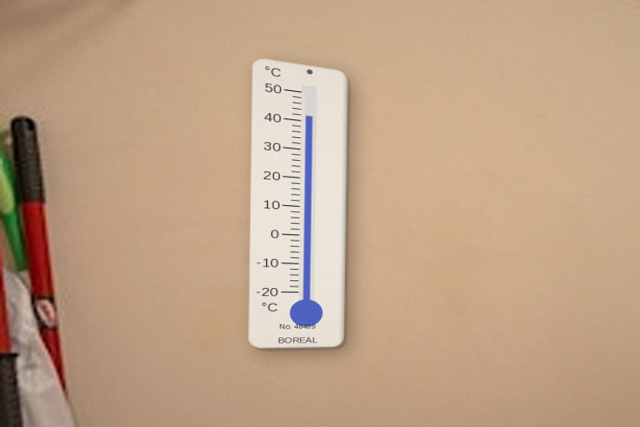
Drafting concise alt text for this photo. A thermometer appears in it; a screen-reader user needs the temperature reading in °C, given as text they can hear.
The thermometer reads 42 °C
